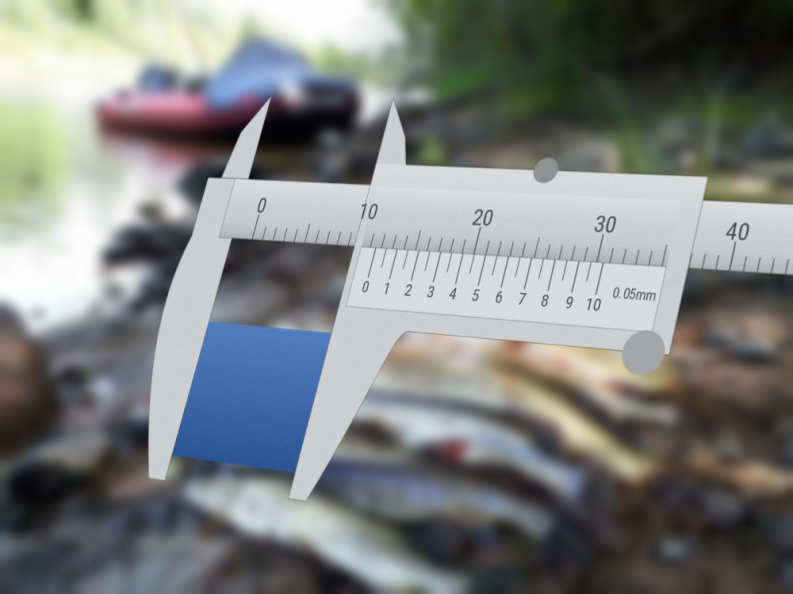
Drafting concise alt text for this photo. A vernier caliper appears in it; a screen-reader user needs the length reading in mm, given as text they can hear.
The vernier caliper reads 11.5 mm
